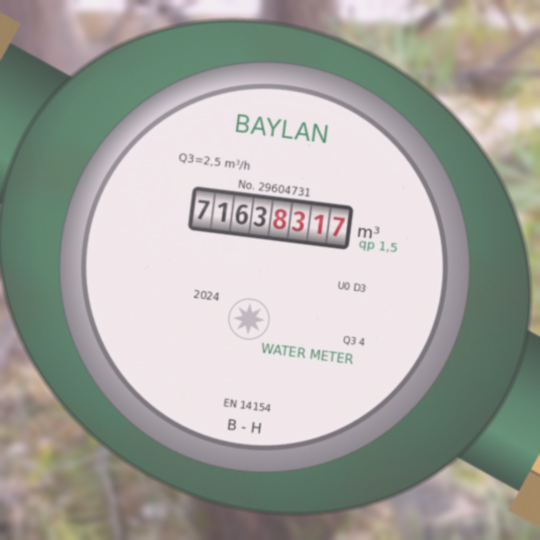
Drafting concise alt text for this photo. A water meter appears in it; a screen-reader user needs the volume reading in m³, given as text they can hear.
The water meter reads 7163.8317 m³
